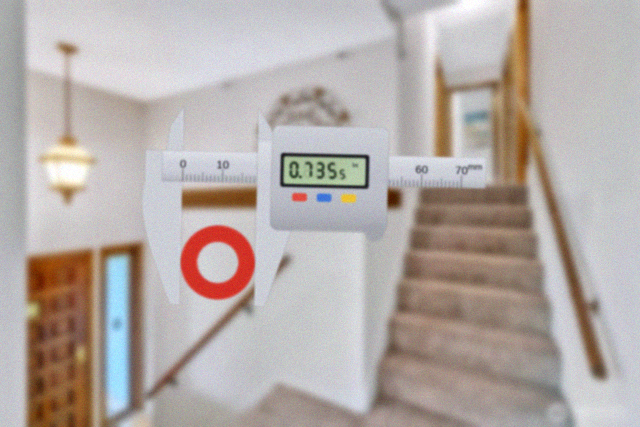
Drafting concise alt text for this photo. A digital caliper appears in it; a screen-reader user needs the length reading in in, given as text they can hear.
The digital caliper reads 0.7355 in
